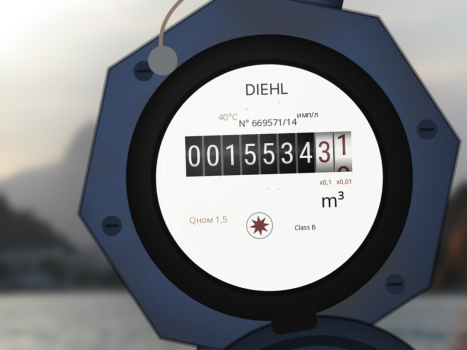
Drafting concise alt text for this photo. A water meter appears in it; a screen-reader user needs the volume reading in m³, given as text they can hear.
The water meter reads 15534.31 m³
